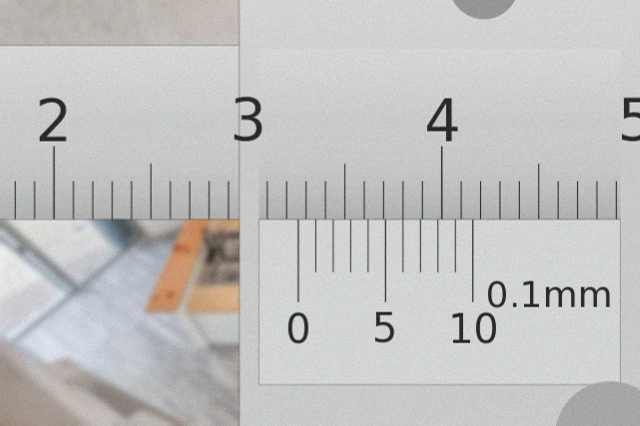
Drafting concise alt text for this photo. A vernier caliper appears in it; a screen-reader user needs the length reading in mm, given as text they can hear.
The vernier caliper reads 32.6 mm
